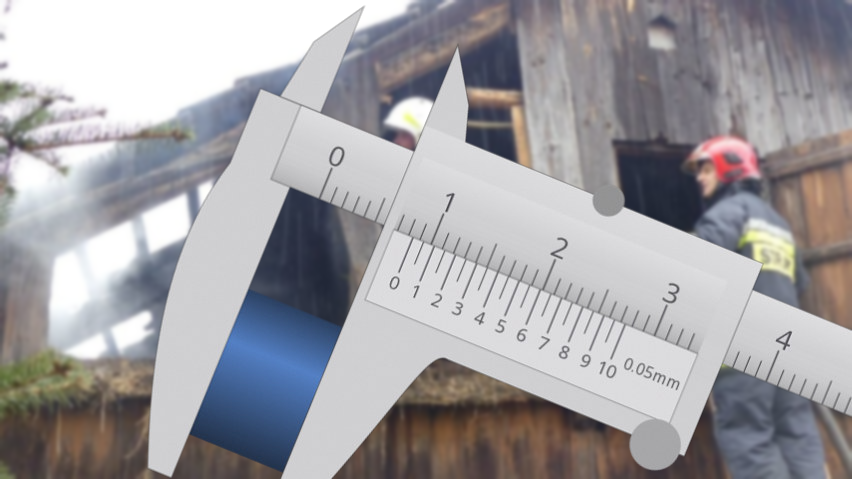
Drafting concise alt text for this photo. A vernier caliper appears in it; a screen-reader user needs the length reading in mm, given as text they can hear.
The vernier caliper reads 8.4 mm
